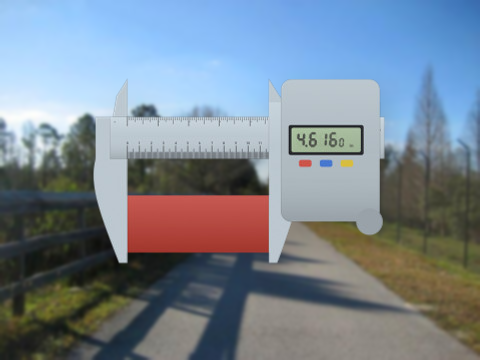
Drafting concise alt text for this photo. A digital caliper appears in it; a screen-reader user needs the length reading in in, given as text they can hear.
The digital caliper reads 4.6160 in
